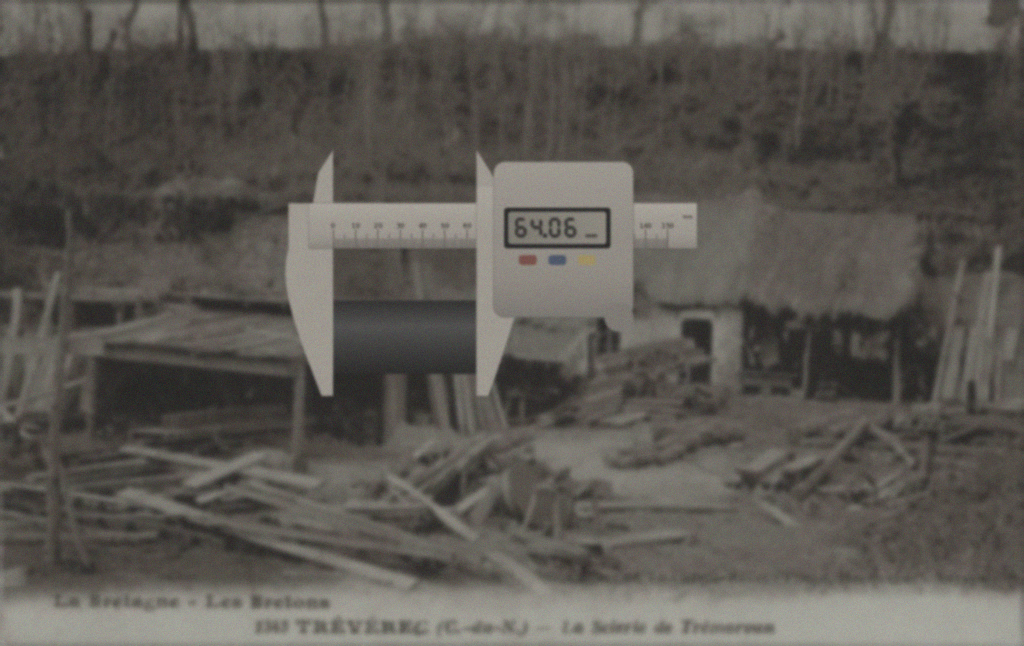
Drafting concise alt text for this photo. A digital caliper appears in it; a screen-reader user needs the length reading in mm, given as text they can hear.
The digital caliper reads 64.06 mm
